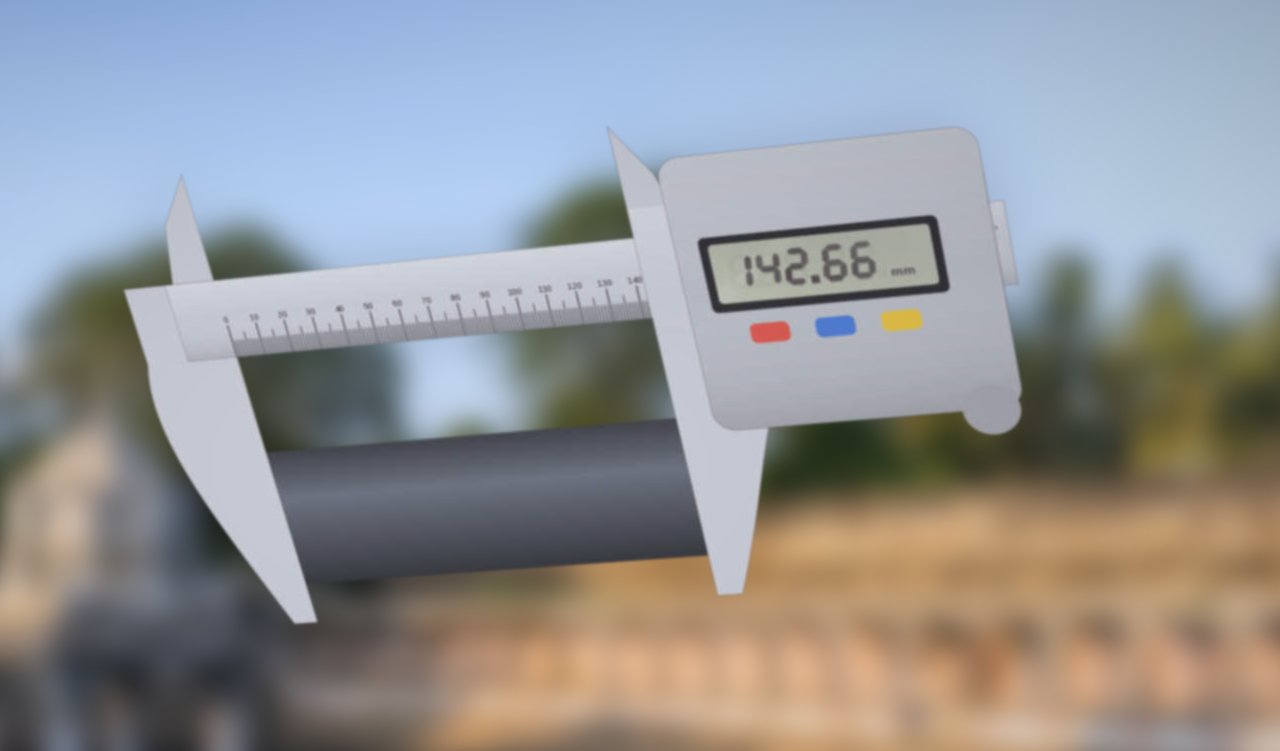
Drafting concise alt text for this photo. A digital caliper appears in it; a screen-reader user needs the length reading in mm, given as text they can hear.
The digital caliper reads 142.66 mm
